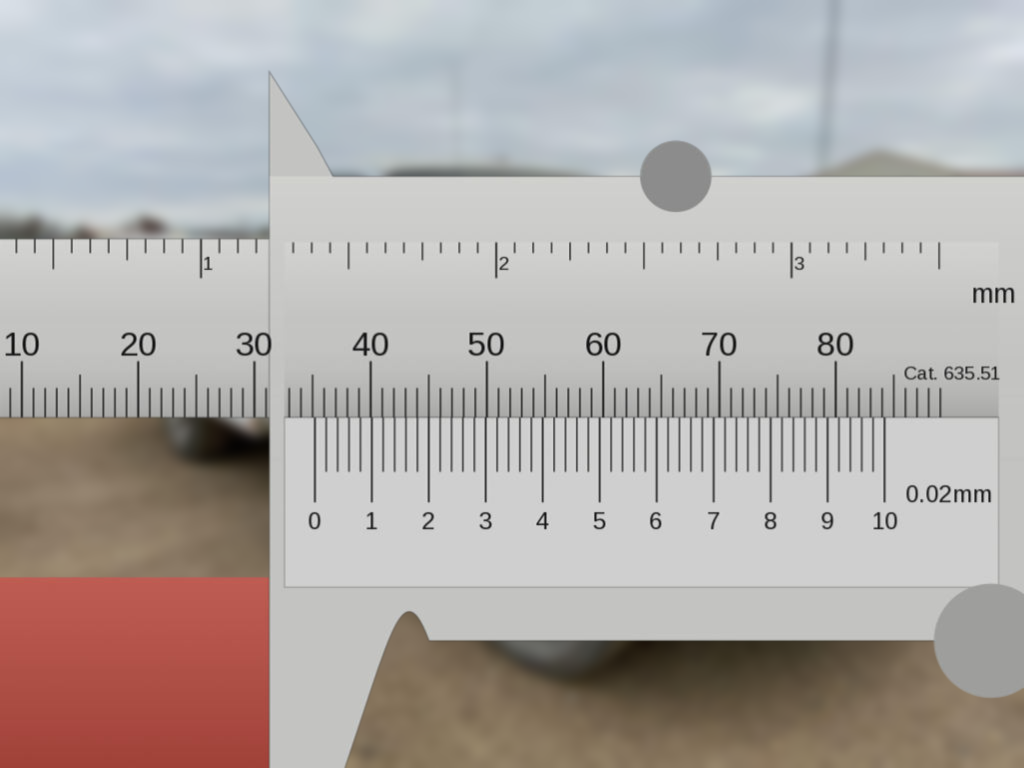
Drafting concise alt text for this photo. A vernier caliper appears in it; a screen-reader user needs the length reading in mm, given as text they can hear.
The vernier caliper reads 35.2 mm
